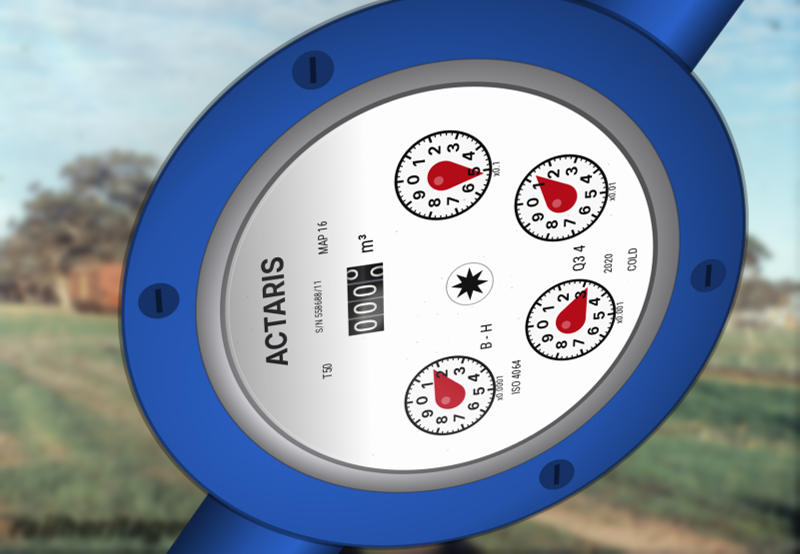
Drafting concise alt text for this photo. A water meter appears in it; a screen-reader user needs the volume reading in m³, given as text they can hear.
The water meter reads 8.5131 m³
